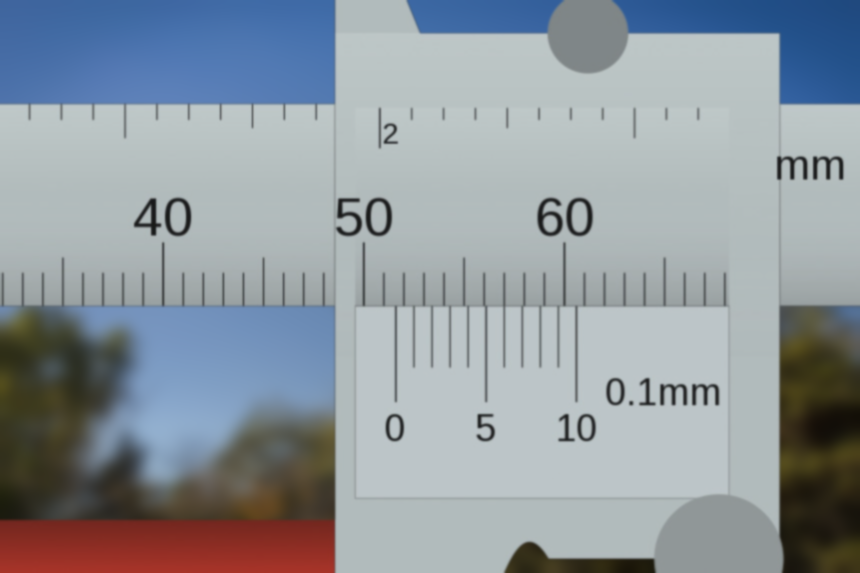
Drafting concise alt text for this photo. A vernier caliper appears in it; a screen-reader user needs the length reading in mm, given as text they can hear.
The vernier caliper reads 51.6 mm
